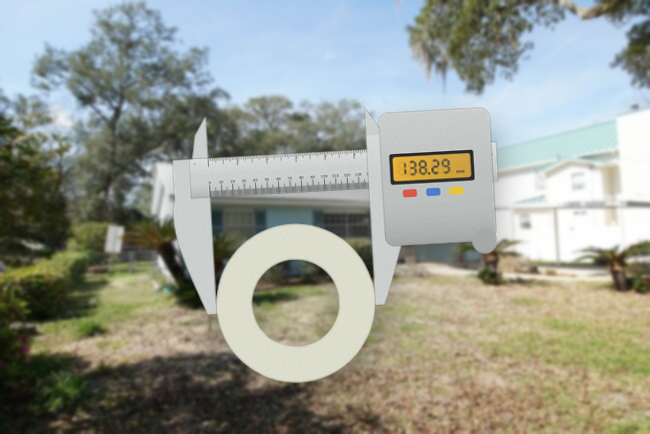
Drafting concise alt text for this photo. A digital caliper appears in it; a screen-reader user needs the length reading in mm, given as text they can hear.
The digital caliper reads 138.29 mm
